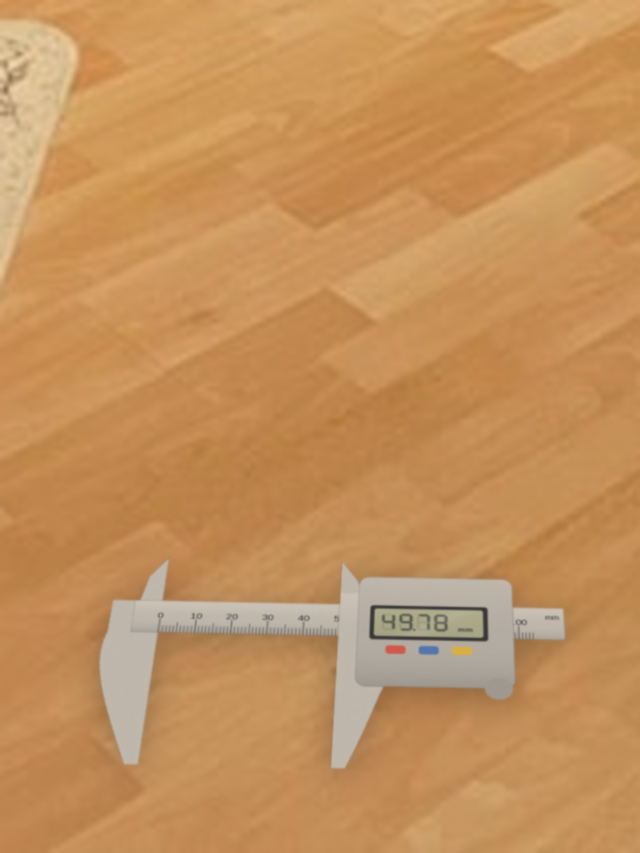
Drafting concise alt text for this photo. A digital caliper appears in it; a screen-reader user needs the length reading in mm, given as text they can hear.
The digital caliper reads 49.78 mm
